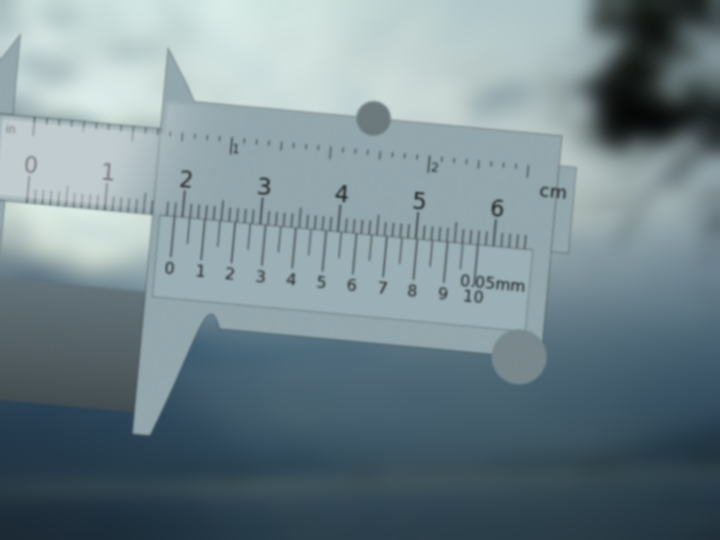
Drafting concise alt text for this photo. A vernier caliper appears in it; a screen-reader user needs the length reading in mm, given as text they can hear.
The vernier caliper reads 19.0 mm
